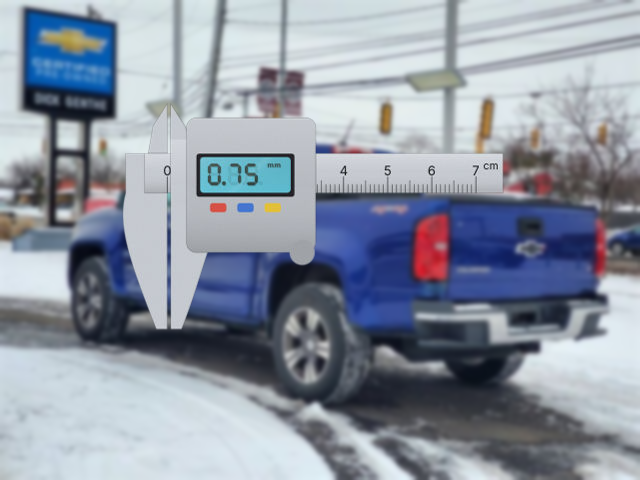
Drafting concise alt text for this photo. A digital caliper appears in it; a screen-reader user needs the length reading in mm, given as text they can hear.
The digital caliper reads 0.75 mm
